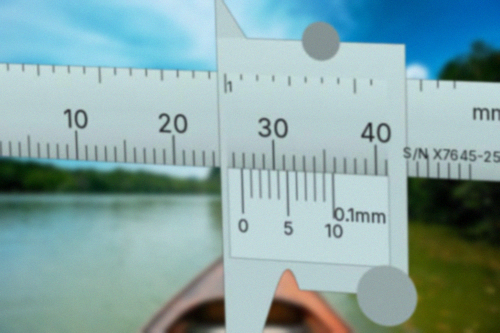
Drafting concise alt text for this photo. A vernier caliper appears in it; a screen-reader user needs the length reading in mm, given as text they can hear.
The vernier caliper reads 26.8 mm
